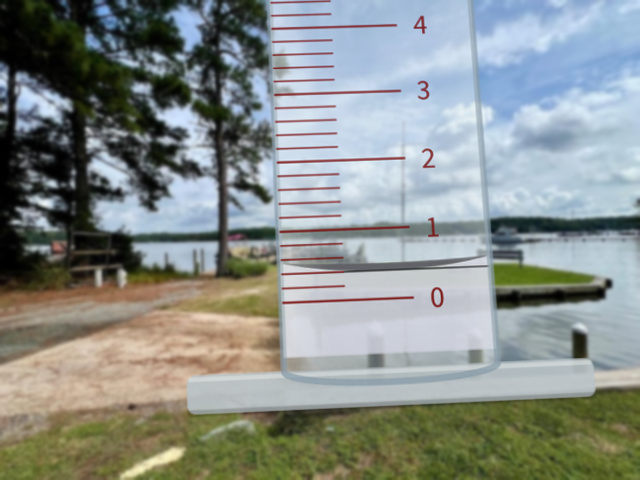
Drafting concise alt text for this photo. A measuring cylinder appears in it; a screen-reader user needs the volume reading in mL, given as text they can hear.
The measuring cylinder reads 0.4 mL
